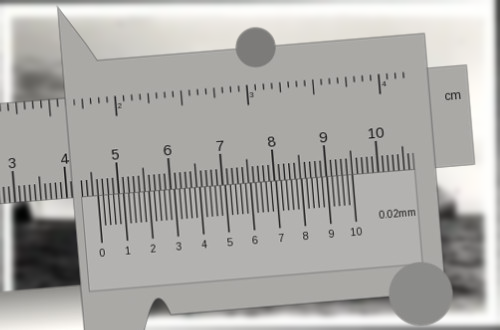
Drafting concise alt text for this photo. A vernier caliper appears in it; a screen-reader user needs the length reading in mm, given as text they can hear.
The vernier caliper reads 46.0 mm
